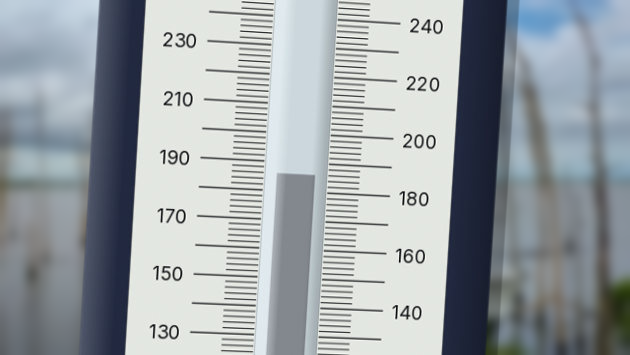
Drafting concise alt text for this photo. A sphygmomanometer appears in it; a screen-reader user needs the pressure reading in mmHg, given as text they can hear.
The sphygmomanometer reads 186 mmHg
